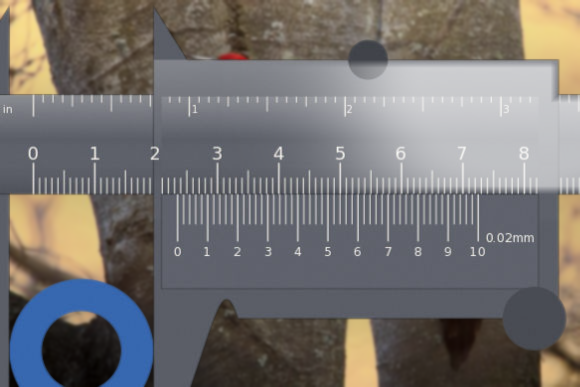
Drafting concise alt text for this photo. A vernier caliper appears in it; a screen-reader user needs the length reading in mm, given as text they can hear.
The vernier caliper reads 23.5 mm
